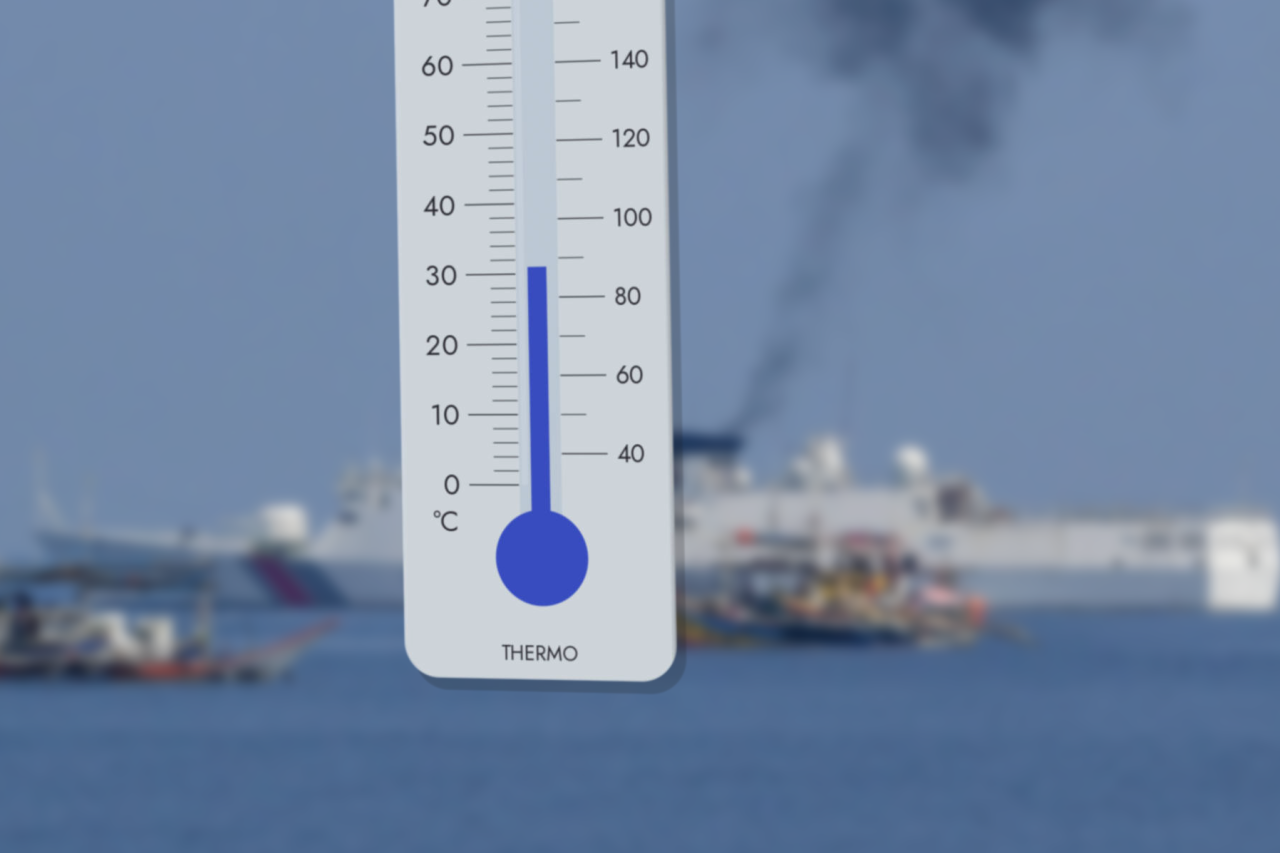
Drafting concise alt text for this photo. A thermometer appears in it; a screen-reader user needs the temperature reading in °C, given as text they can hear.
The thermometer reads 31 °C
